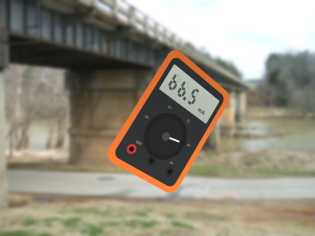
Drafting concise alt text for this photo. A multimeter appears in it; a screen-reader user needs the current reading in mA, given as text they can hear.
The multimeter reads 66.5 mA
